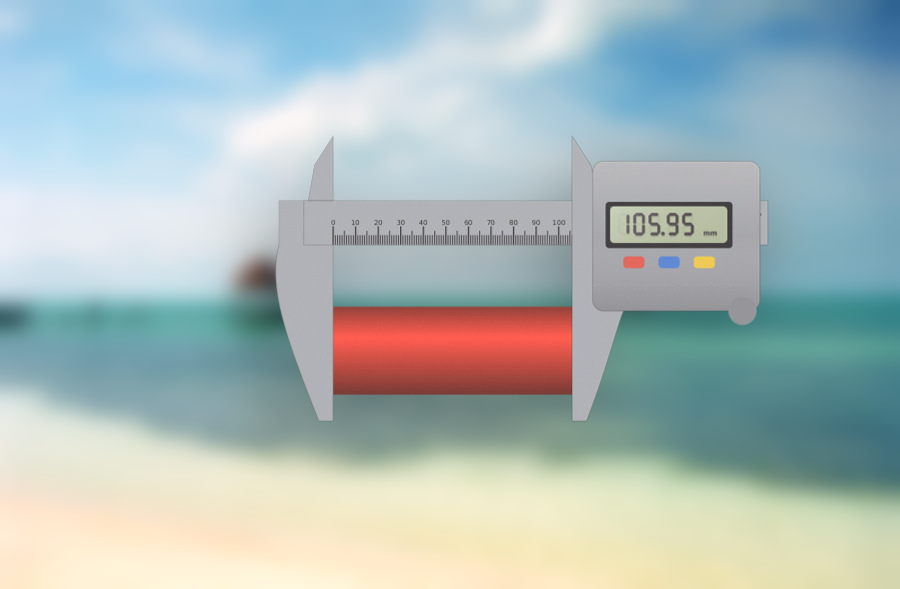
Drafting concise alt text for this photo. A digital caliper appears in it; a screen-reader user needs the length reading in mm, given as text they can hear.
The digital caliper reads 105.95 mm
